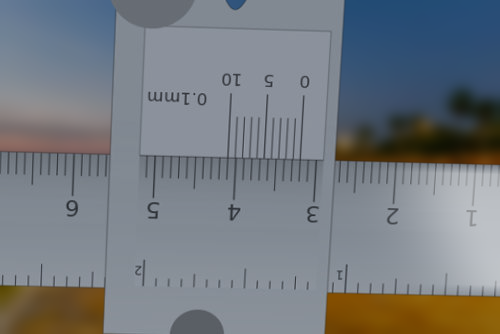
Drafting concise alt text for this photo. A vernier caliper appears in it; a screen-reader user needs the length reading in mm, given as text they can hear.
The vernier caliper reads 32.0 mm
